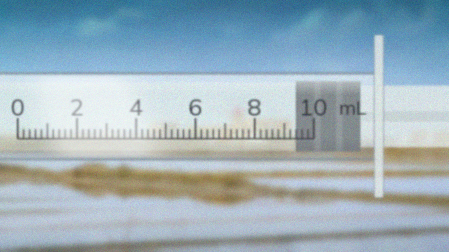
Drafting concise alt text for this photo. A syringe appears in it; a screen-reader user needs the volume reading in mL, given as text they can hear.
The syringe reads 9.4 mL
